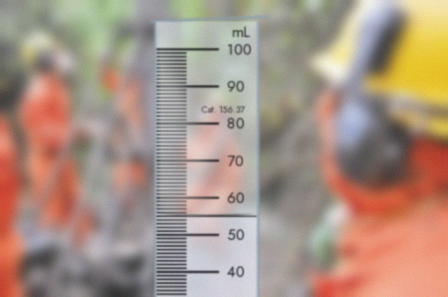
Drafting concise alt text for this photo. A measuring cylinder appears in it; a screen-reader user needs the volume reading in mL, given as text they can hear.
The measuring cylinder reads 55 mL
